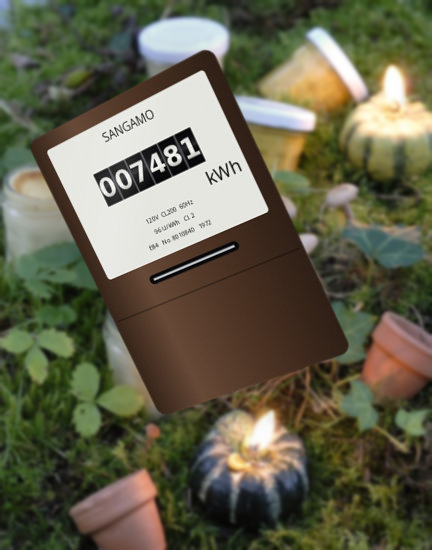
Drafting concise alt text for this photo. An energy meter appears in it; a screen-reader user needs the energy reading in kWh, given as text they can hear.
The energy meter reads 7481 kWh
